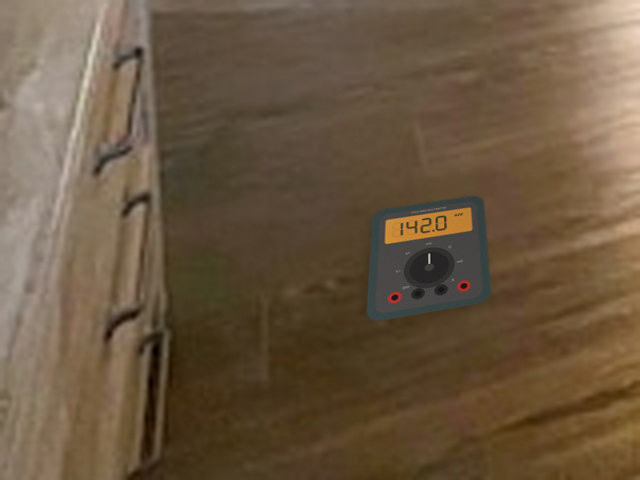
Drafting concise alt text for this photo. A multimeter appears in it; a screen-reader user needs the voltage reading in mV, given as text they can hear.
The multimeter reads 142.0 mV
